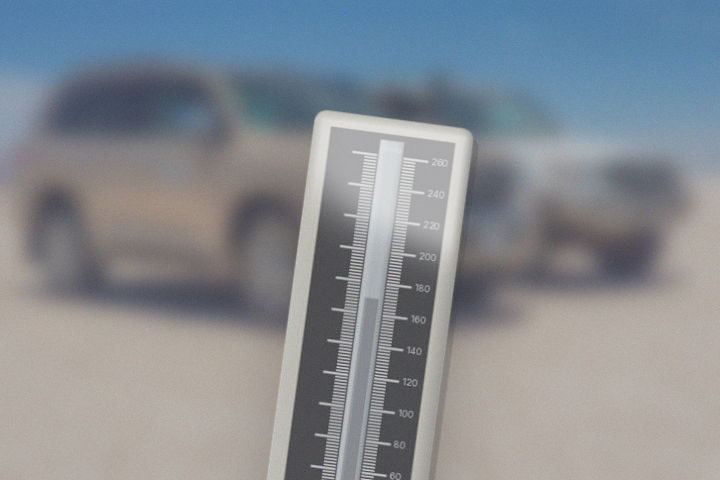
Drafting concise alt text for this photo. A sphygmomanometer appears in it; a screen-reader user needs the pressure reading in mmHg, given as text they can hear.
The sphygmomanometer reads 170 mmHg
